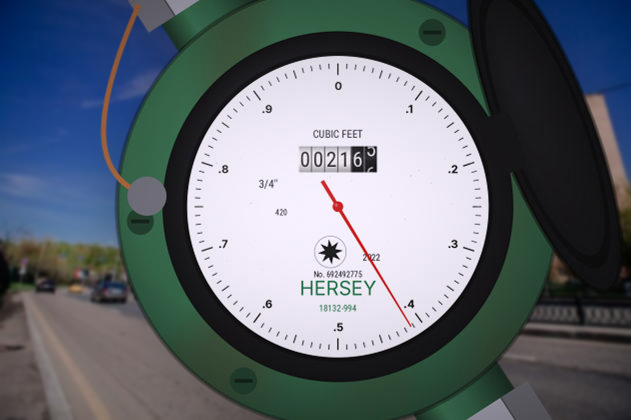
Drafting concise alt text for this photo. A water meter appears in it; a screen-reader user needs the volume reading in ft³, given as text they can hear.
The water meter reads 2165.41 ft³
